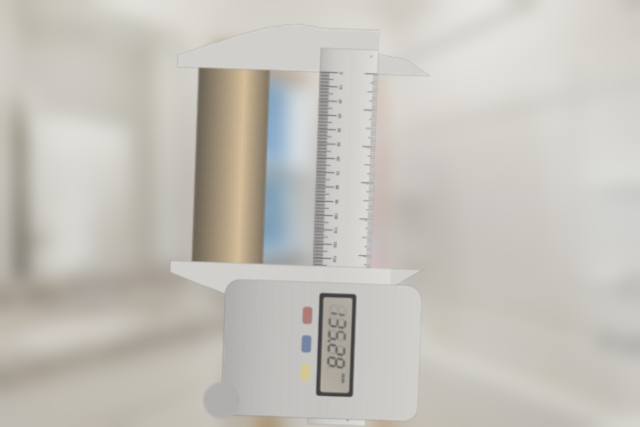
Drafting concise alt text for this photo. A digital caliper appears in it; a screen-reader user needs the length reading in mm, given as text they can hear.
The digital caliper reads 135.28 mm
